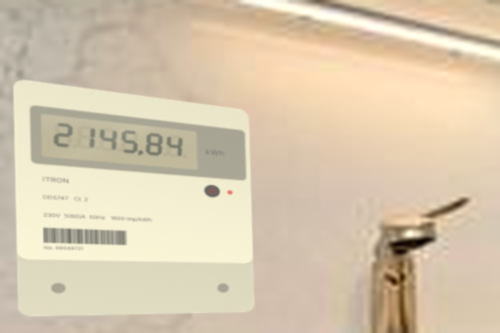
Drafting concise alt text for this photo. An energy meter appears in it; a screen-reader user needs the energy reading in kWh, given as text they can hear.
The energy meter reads 2145.84 kWh
